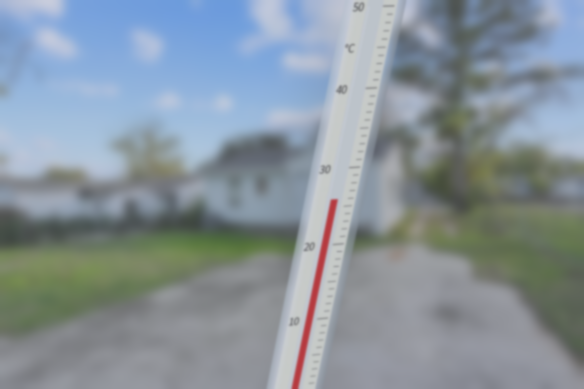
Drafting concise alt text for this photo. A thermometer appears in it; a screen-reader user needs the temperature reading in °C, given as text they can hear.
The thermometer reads 26 °C
